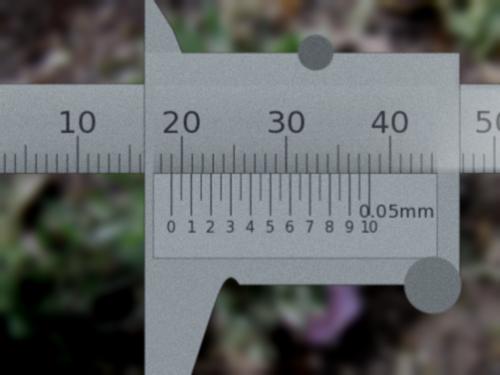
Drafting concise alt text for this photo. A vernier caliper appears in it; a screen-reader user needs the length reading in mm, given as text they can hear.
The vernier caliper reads 19.0 mm
